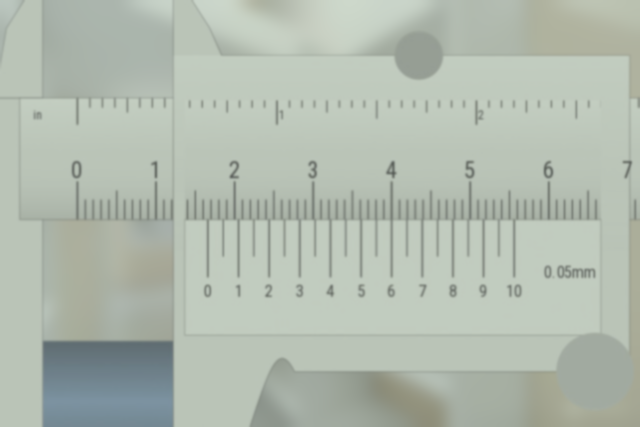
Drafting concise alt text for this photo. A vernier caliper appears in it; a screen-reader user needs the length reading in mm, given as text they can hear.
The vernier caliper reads 16.6 mm
